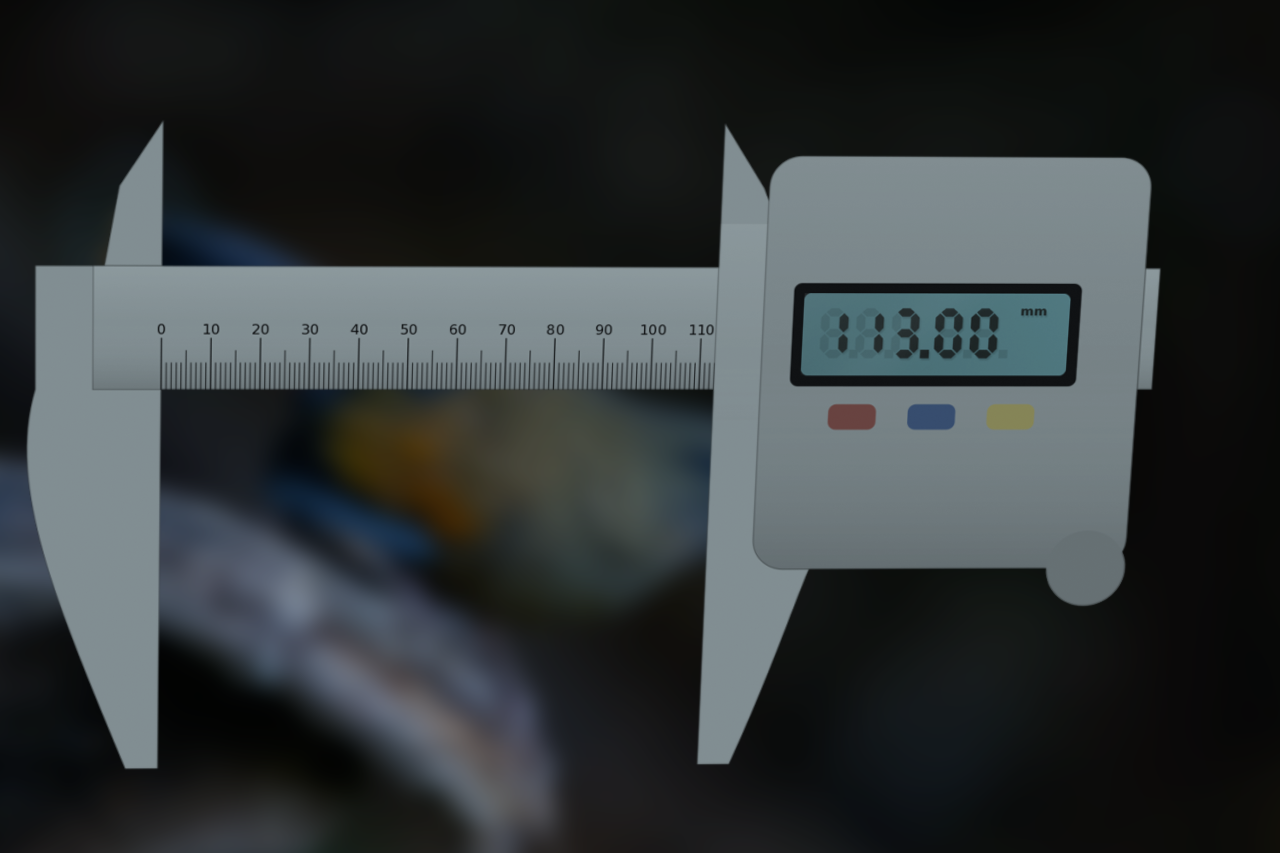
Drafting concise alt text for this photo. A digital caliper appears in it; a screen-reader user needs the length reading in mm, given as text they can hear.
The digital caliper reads 113.00 mm
